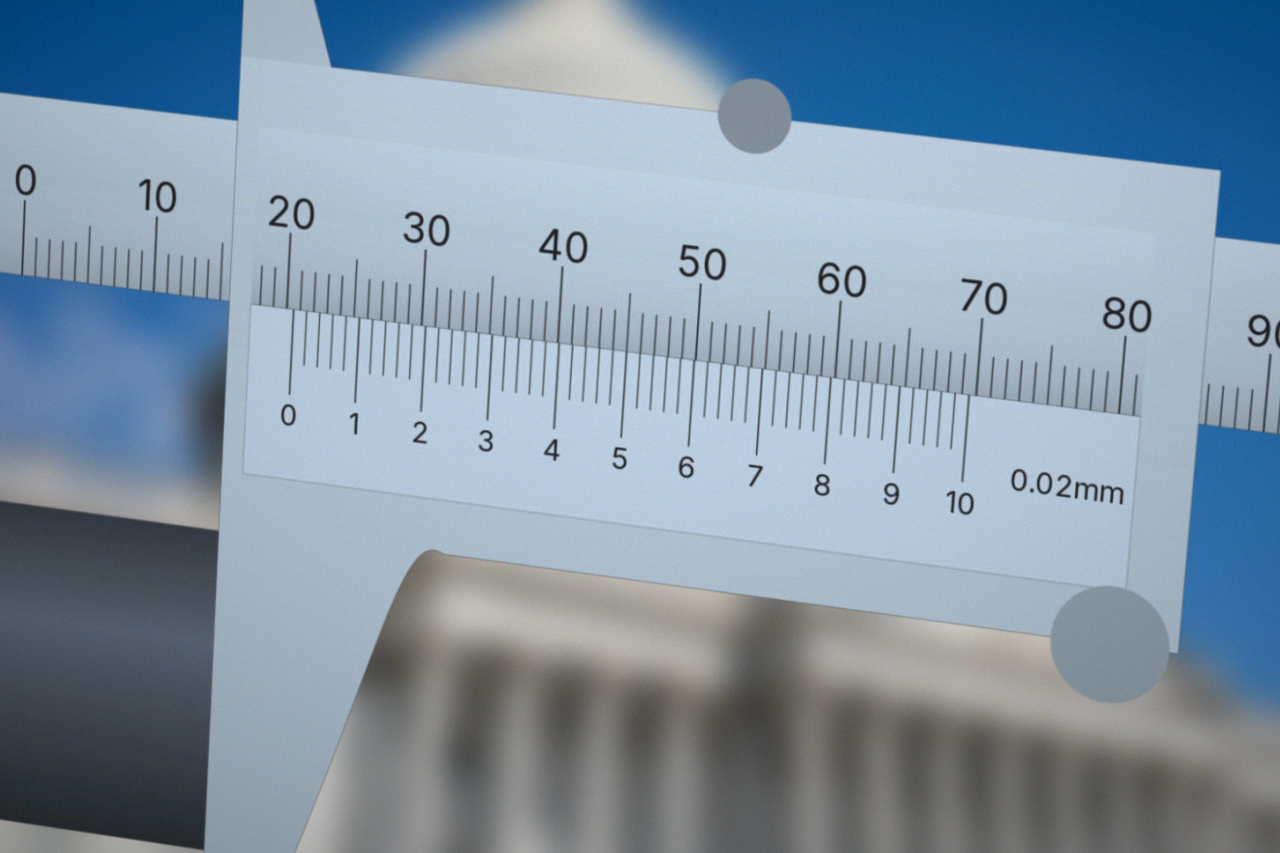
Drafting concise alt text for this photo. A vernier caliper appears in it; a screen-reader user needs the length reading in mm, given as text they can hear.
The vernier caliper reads 20.5 mm
